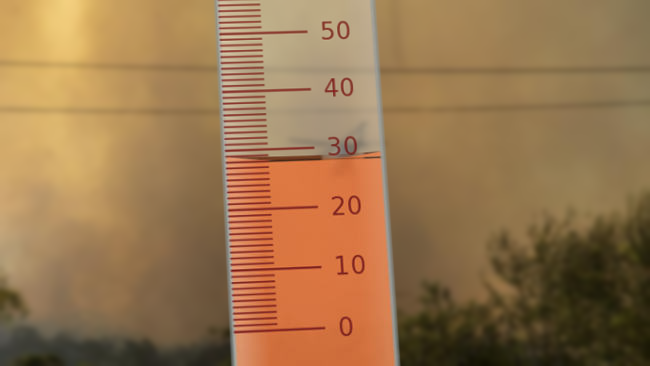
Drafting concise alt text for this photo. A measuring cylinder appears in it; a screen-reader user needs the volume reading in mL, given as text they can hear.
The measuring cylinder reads 28 mL
